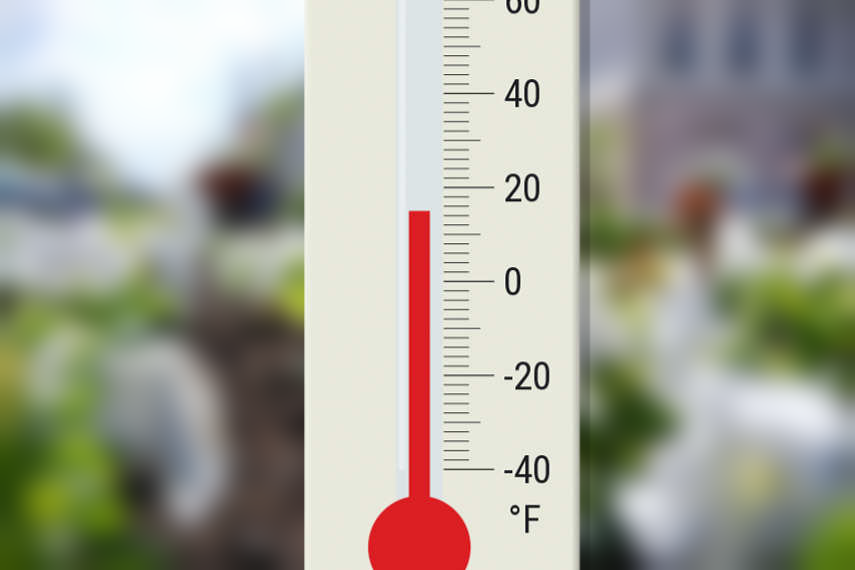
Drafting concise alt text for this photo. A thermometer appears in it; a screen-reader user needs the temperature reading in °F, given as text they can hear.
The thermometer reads 15 °F
